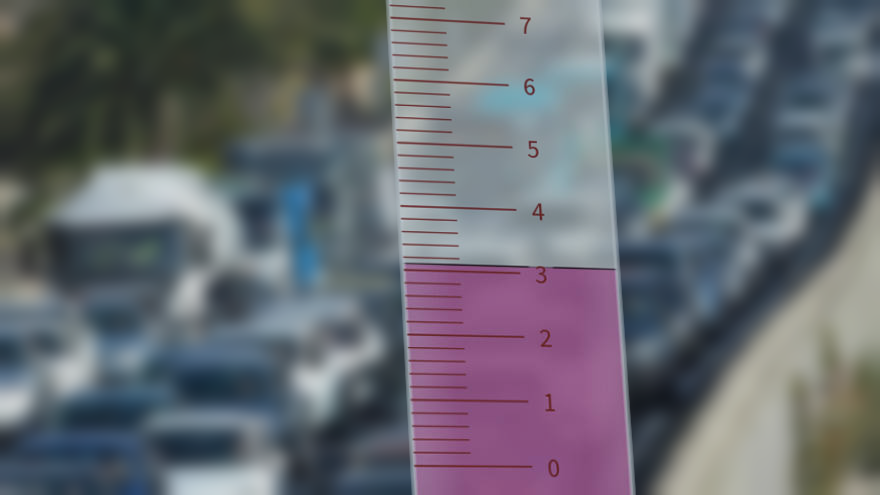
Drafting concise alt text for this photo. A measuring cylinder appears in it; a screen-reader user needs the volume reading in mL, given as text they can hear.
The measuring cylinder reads 3.1 mL
